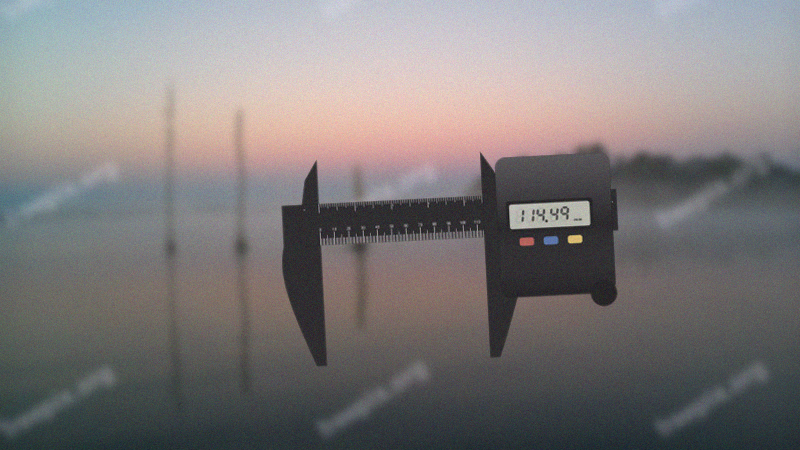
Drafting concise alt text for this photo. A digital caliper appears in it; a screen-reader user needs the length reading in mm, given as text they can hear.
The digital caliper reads 114.49 mm
